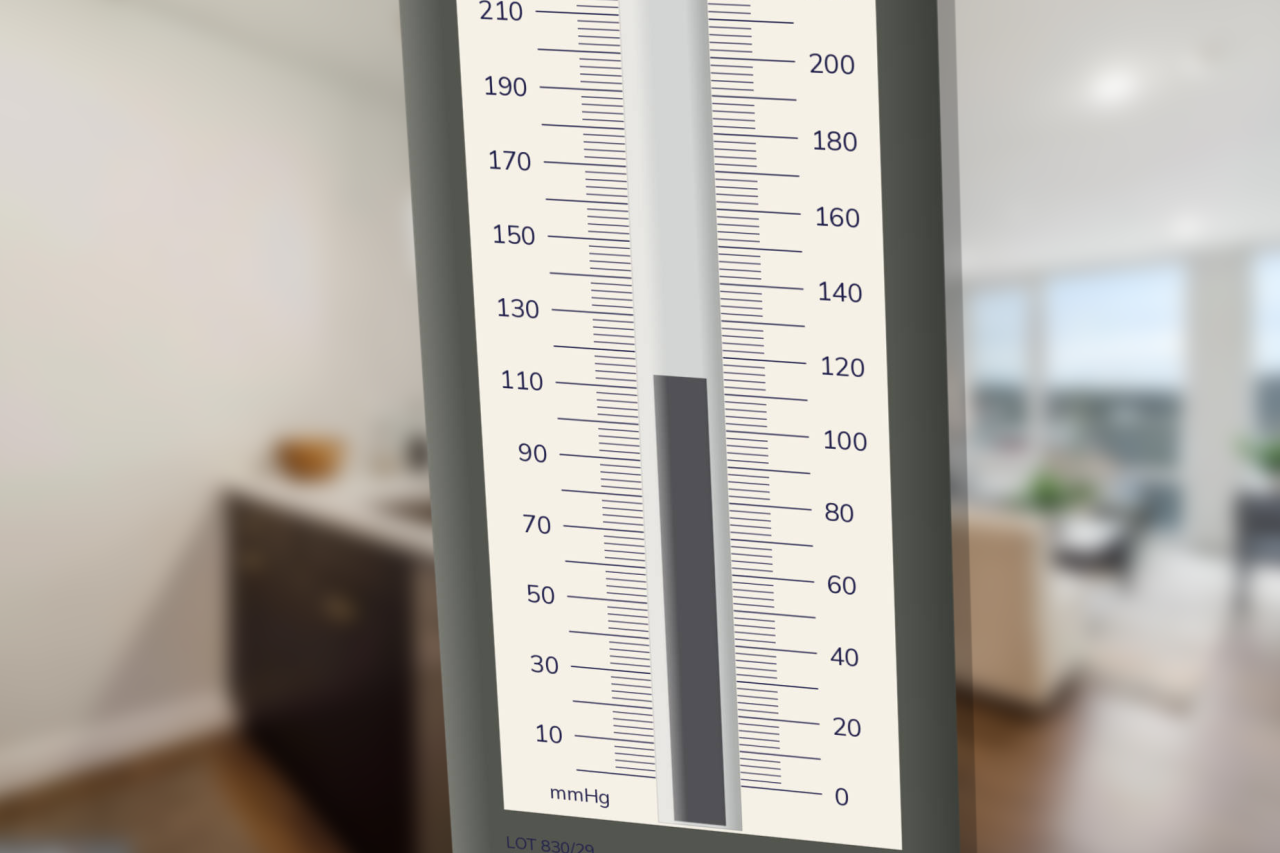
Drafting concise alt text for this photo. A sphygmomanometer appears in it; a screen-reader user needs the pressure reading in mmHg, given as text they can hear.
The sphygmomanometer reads 114 mmHg
